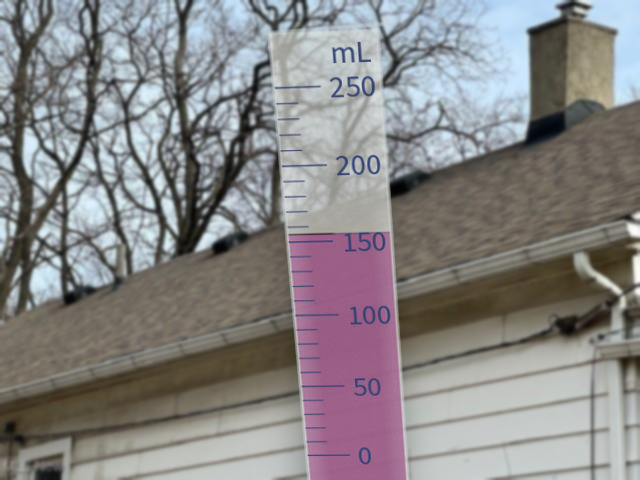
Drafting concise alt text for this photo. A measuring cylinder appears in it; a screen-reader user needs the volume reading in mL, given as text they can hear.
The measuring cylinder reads 155 mL
